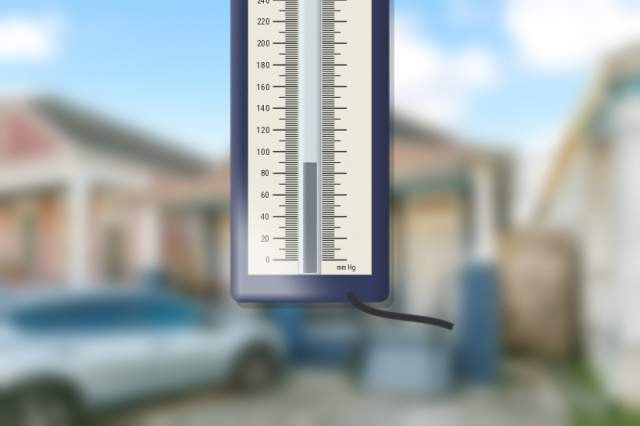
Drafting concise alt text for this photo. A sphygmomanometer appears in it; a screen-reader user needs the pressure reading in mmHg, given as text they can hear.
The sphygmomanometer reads 90 mmHg
